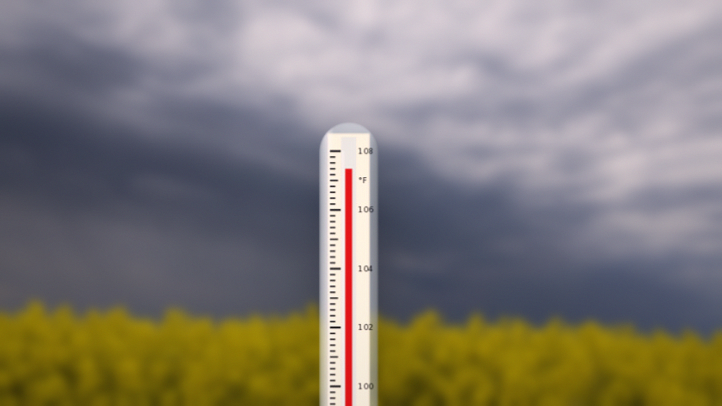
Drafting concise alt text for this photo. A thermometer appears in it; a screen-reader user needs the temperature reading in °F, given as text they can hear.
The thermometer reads 107.4 °F
